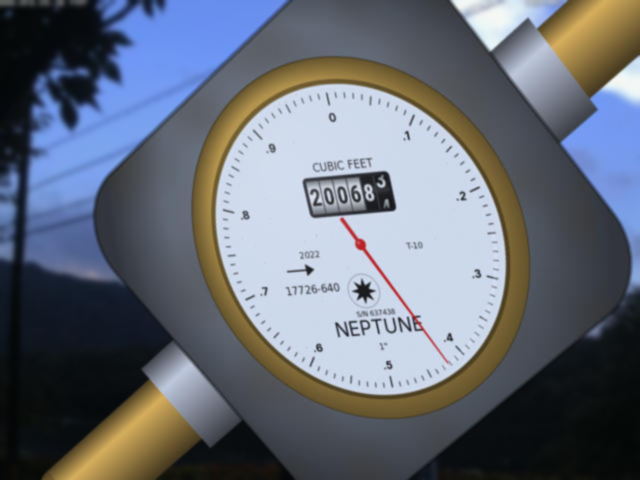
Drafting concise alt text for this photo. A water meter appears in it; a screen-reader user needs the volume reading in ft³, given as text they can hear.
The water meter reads 200683.42 ft³
